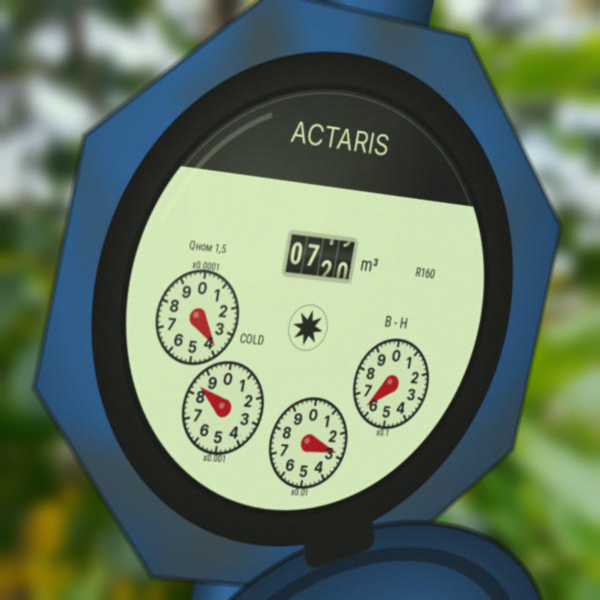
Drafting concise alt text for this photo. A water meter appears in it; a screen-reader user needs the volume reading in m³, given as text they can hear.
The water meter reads 719.6283 m³
